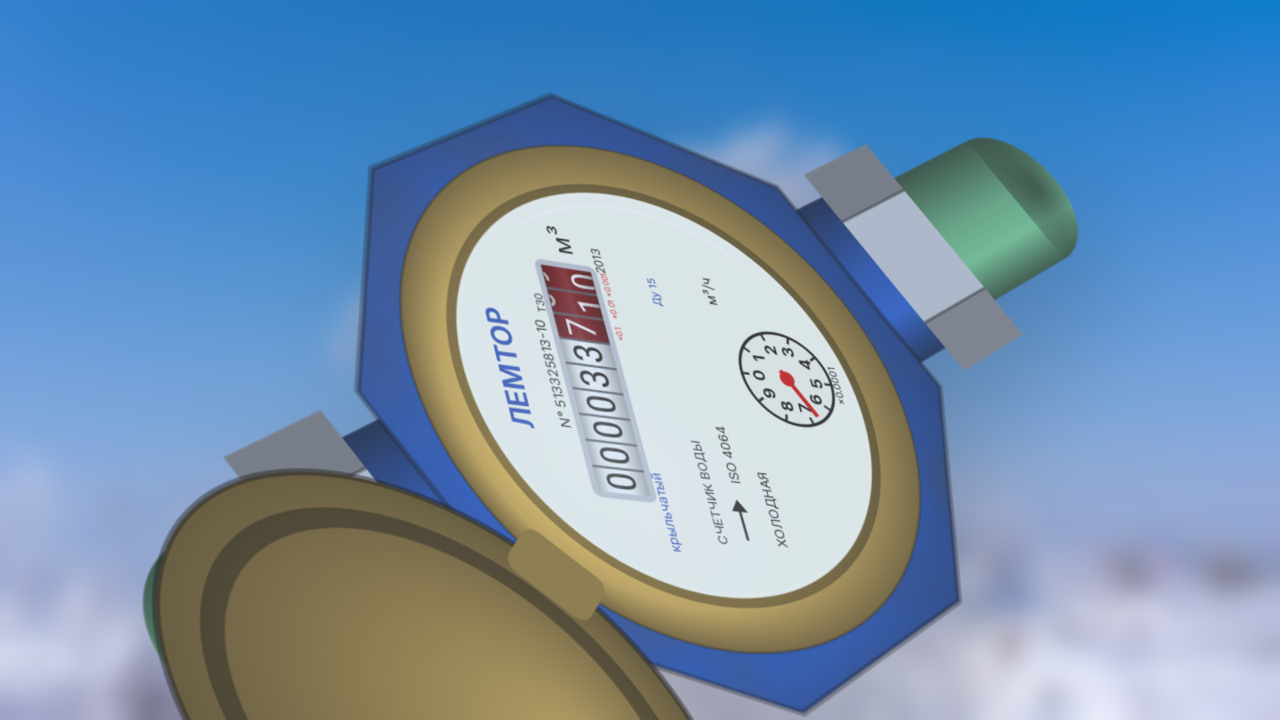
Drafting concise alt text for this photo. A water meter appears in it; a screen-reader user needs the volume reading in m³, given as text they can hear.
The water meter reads 33.7096 m³
